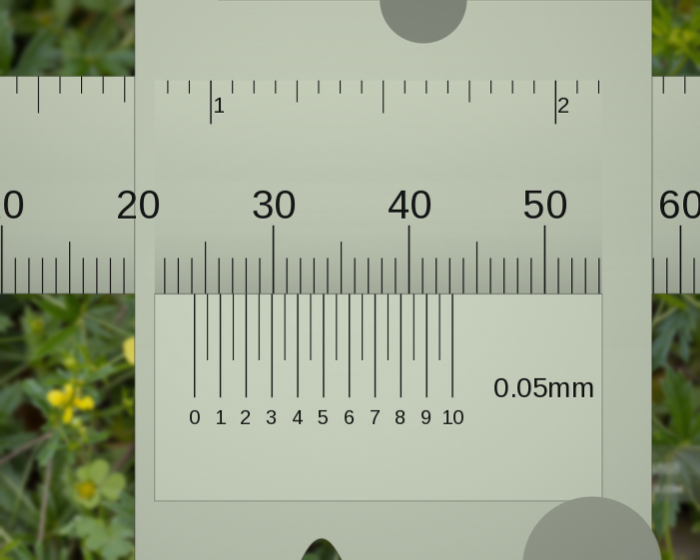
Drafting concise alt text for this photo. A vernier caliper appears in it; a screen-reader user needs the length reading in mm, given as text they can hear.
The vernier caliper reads 24.2 mm
